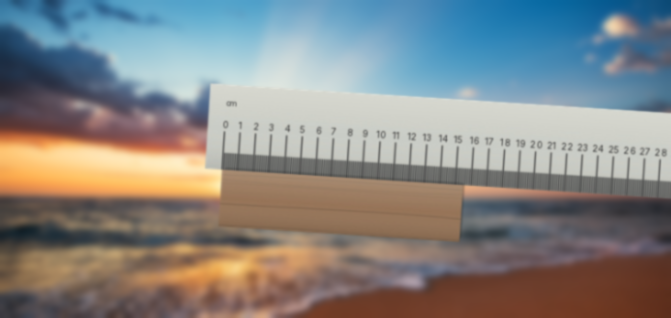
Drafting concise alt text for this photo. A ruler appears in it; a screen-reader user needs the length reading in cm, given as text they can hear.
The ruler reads 15.5 cm
